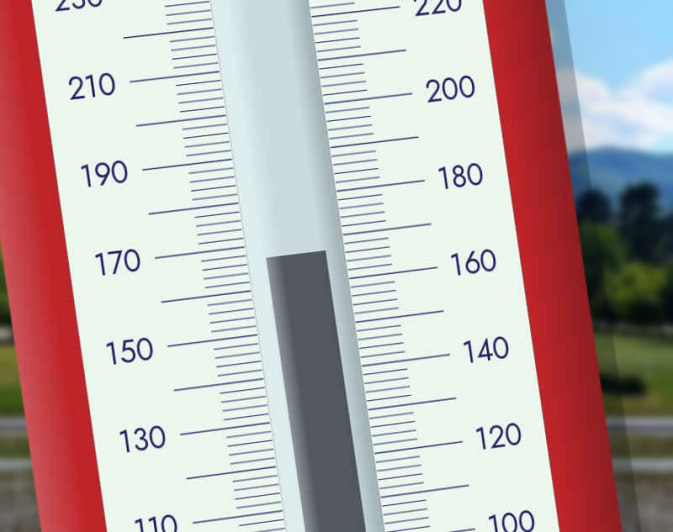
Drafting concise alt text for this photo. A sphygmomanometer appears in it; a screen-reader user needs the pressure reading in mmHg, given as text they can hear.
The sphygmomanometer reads 167 mmHg
